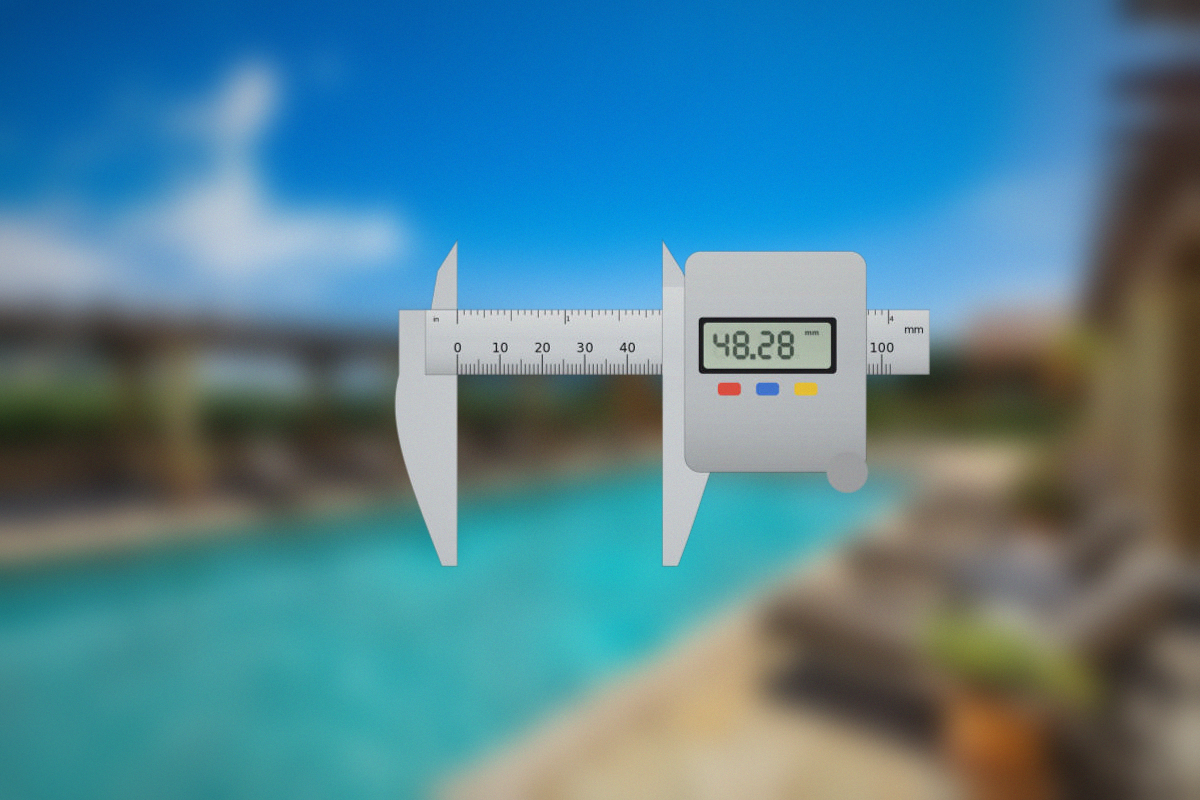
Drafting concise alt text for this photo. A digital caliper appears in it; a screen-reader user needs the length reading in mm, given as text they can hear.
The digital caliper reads 48.28 mm
